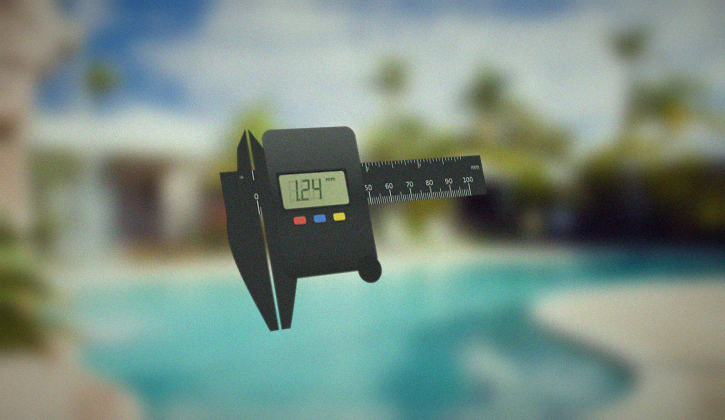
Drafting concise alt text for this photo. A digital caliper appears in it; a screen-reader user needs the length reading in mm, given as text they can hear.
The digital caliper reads 1.24 mm
